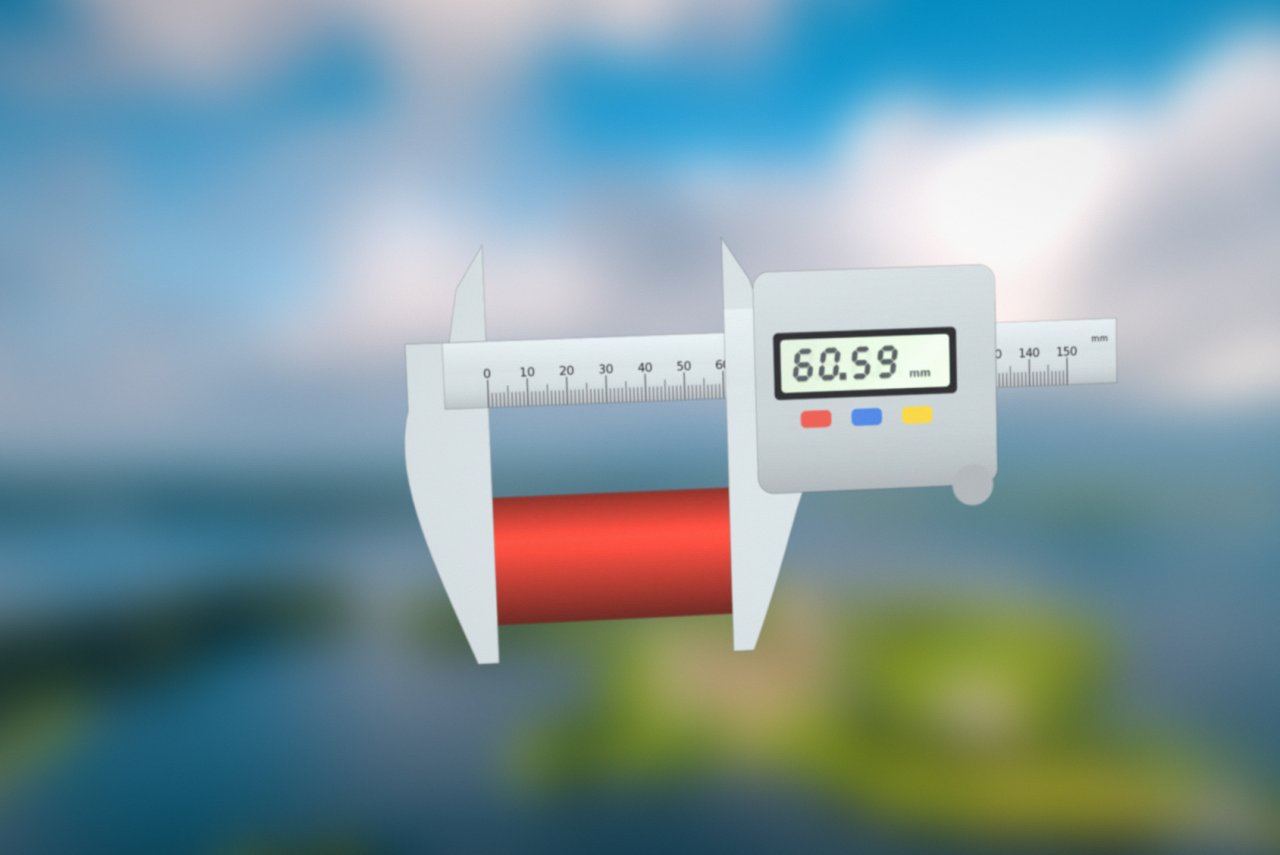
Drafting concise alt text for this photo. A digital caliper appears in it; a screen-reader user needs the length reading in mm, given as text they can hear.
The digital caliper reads 60.59 mm
